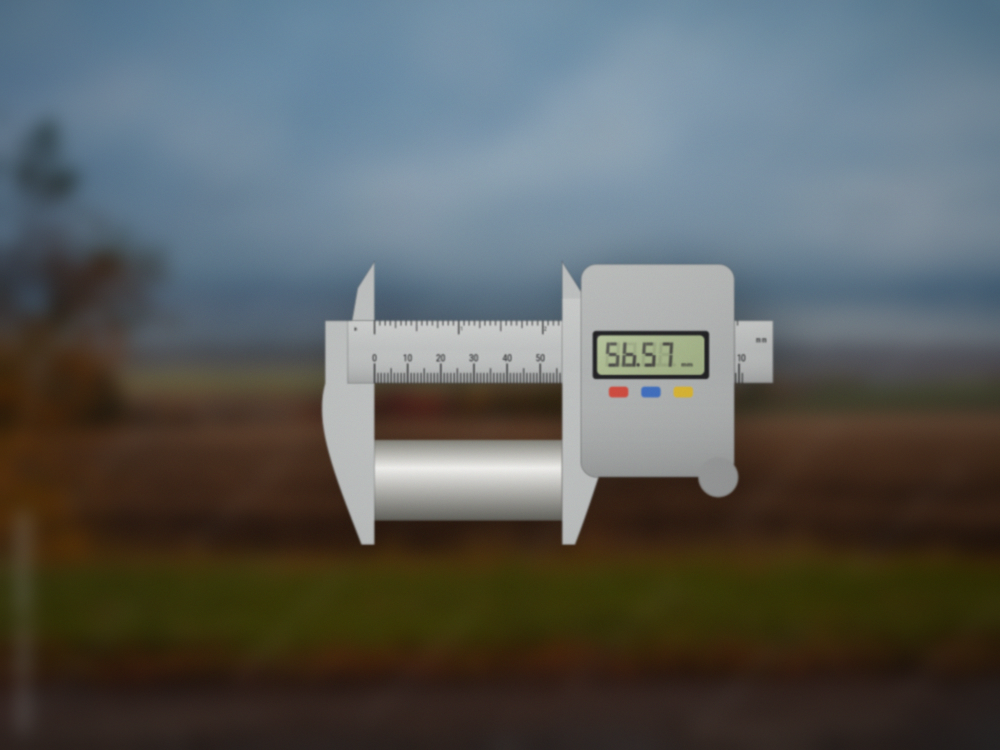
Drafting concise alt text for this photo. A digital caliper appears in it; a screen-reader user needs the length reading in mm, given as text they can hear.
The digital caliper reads 56.57 mm
